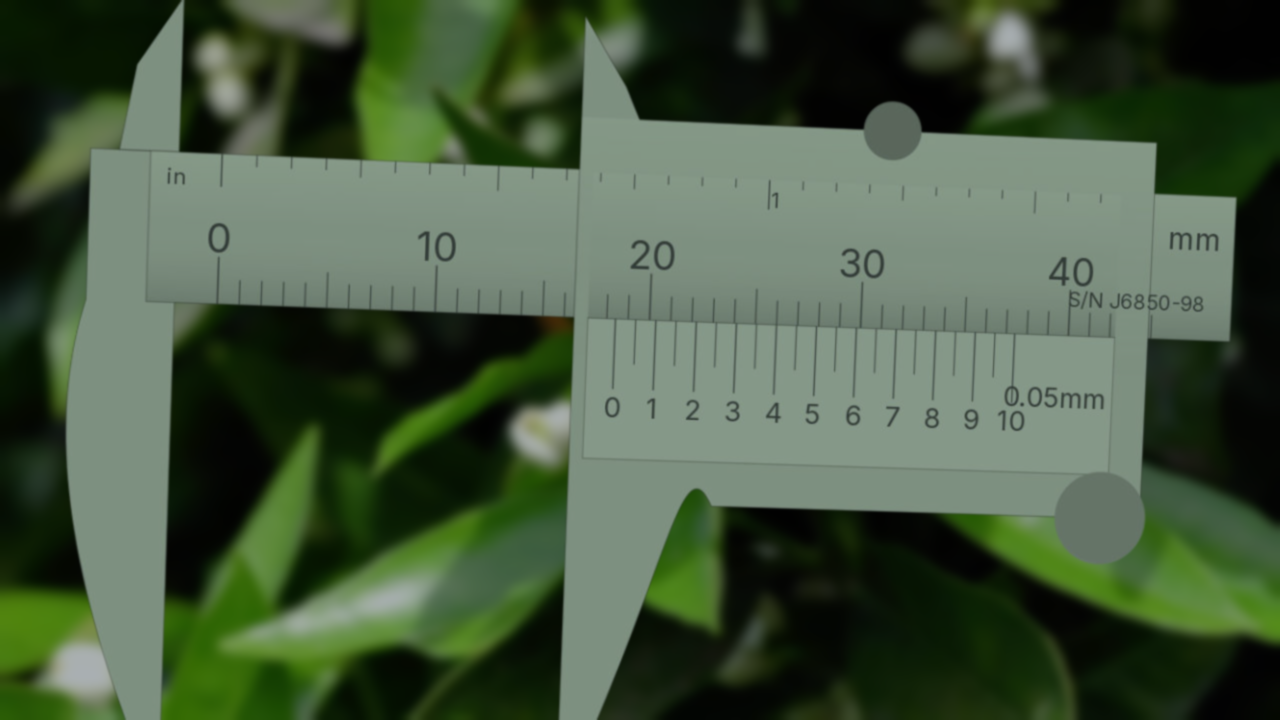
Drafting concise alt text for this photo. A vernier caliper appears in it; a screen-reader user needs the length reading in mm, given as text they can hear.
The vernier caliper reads 18.4 mm
